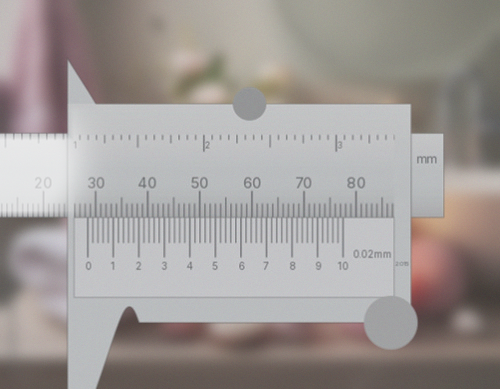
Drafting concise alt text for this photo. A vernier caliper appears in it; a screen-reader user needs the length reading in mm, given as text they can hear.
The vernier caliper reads 28.5 mm
